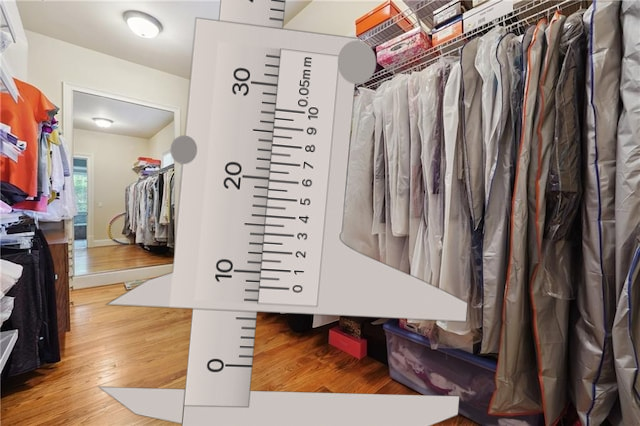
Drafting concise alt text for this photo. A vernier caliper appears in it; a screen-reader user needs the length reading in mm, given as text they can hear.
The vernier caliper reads 8.4 mm
